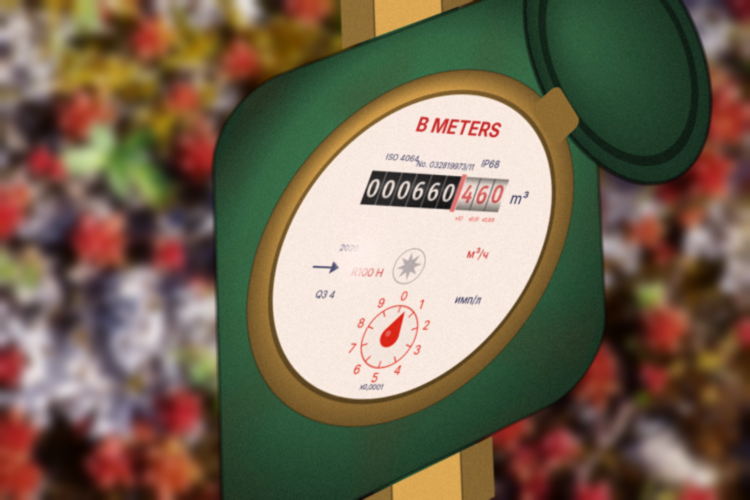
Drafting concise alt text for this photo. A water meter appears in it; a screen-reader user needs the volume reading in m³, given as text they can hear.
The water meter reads 660.4600 m³
